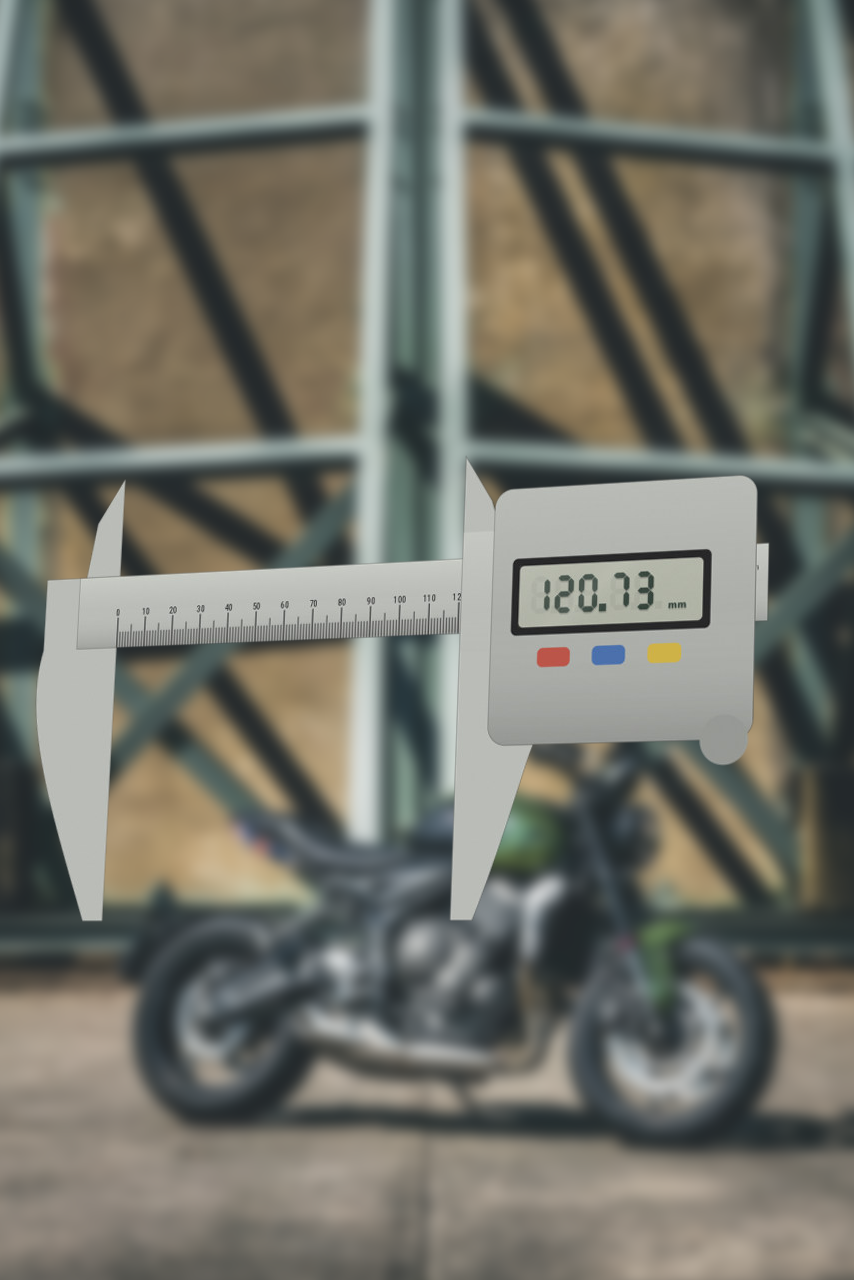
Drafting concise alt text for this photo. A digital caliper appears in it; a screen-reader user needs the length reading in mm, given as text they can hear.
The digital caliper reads 120.73 mm
